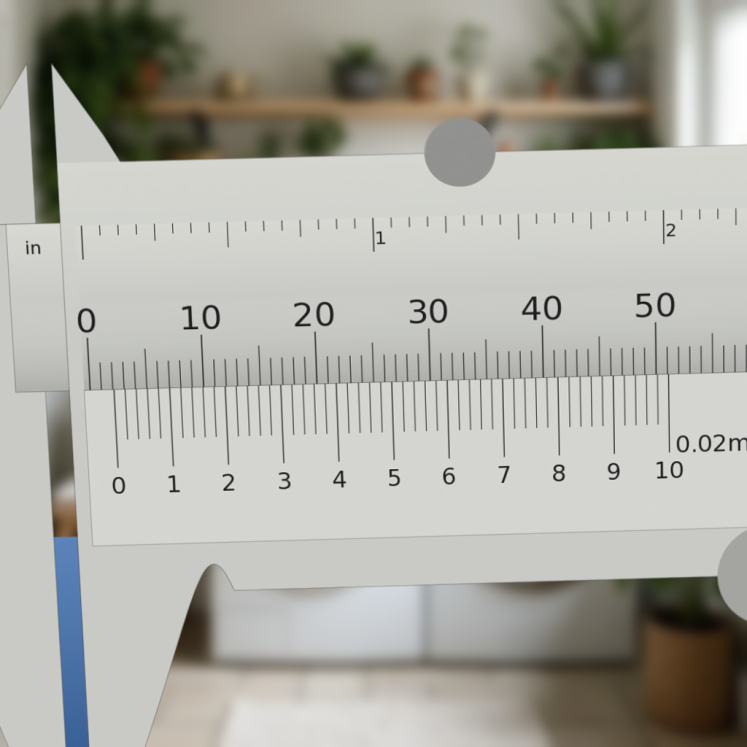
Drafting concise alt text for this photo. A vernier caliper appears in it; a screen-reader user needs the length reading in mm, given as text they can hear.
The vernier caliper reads 2.1 mm
